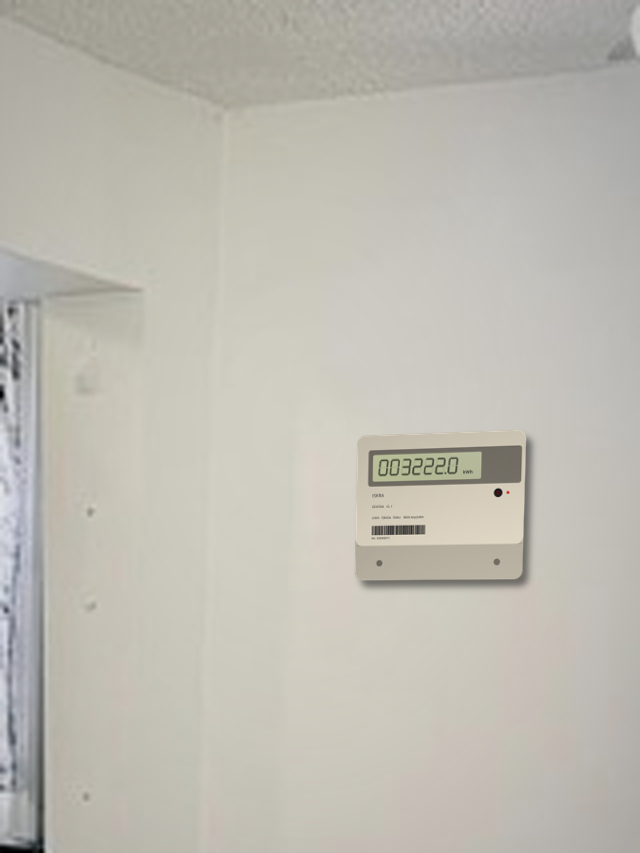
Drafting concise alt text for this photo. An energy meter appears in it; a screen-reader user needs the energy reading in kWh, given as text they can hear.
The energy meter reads 3222.0 kWh
